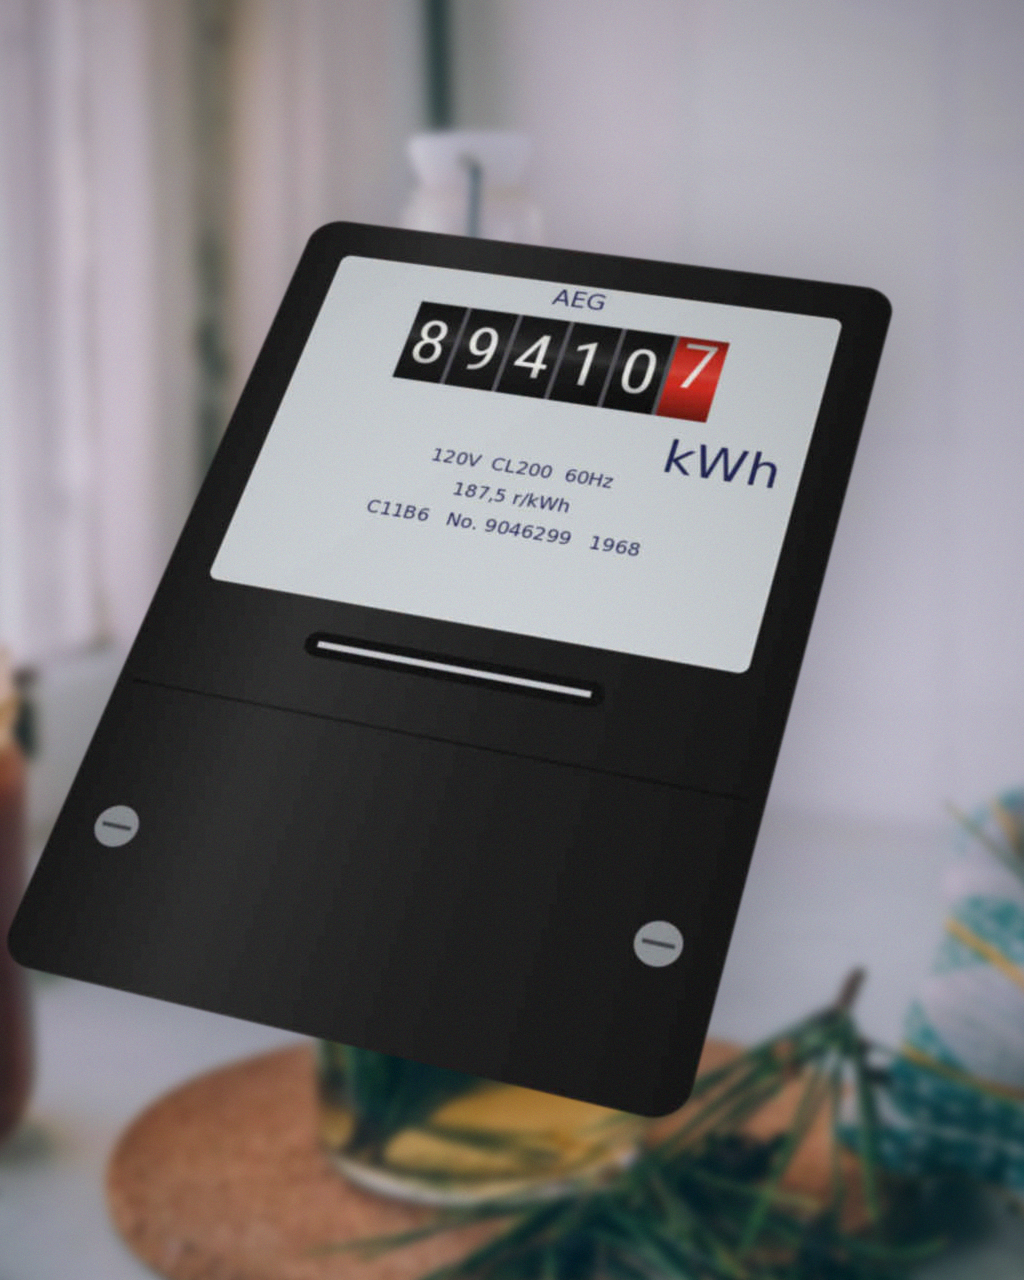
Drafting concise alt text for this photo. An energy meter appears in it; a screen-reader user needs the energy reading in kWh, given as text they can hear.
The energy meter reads 89410.7 kWh
